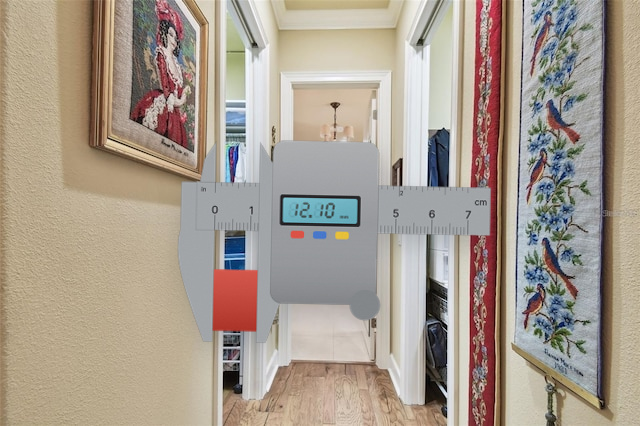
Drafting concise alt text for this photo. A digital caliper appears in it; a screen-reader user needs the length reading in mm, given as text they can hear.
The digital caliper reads 12.10 mm
